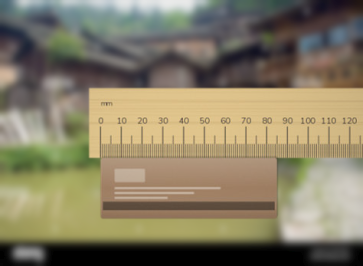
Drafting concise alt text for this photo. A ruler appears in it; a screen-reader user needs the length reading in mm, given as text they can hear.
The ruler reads 85 mm
